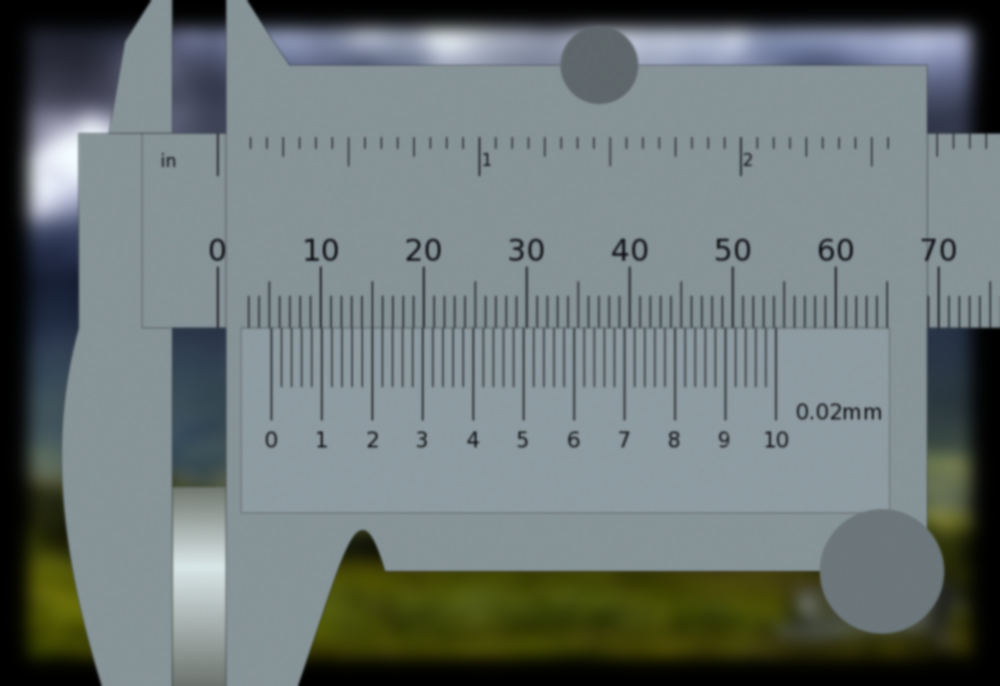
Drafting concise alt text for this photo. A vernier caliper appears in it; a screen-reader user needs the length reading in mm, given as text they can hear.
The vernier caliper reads 5.2 mm
